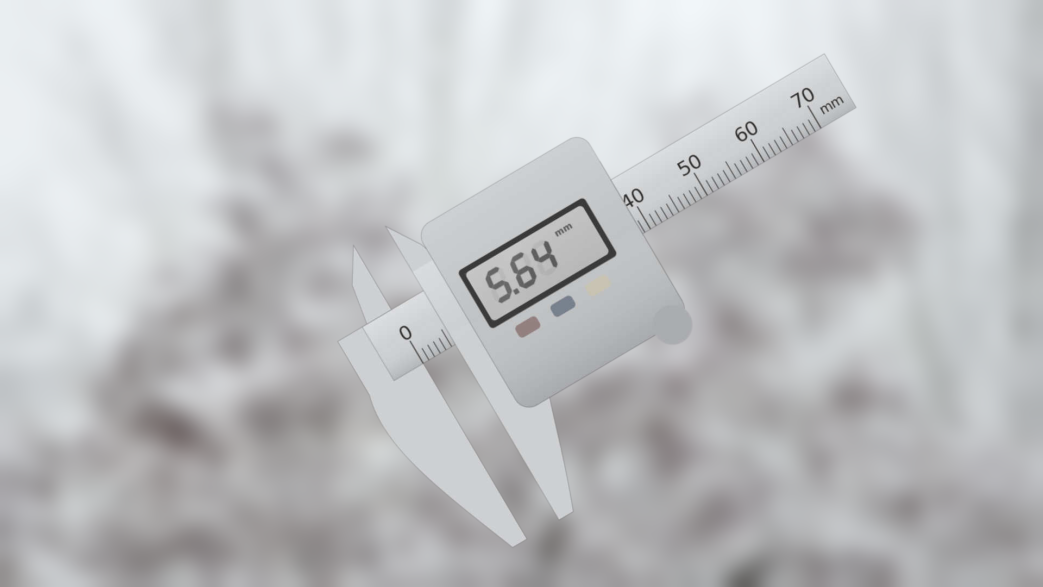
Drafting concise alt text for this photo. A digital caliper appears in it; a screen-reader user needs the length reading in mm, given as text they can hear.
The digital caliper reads 5.64 mm
